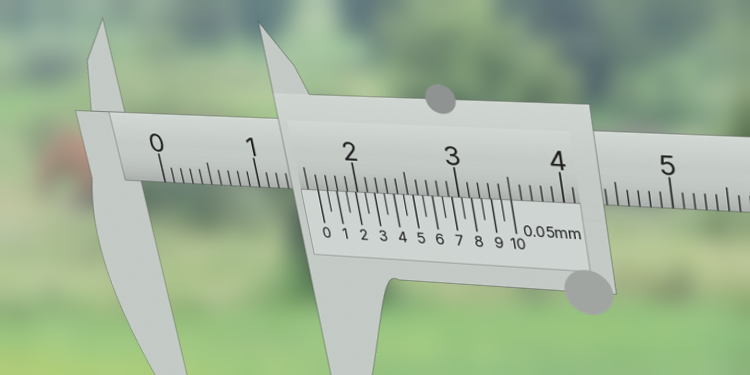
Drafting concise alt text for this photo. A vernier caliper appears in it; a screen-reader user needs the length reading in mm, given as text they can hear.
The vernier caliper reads 16.0 mm
